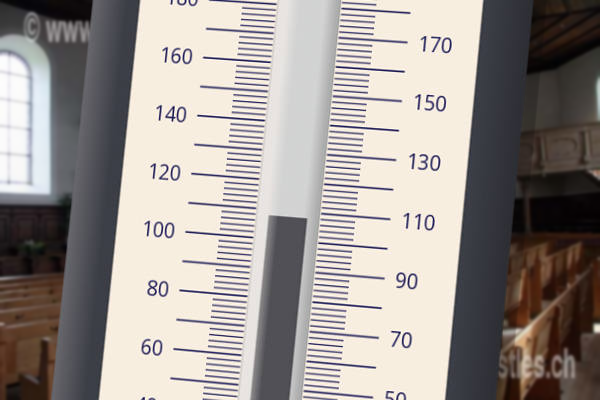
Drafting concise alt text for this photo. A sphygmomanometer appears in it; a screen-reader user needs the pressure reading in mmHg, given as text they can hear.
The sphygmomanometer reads 108 mmHg
